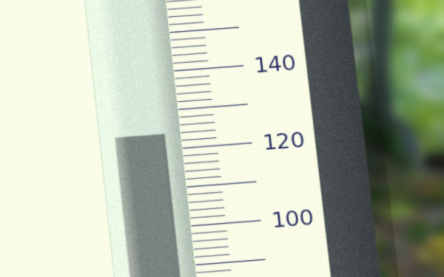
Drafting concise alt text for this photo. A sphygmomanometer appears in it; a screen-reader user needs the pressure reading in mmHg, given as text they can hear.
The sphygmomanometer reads 124 mmHg
